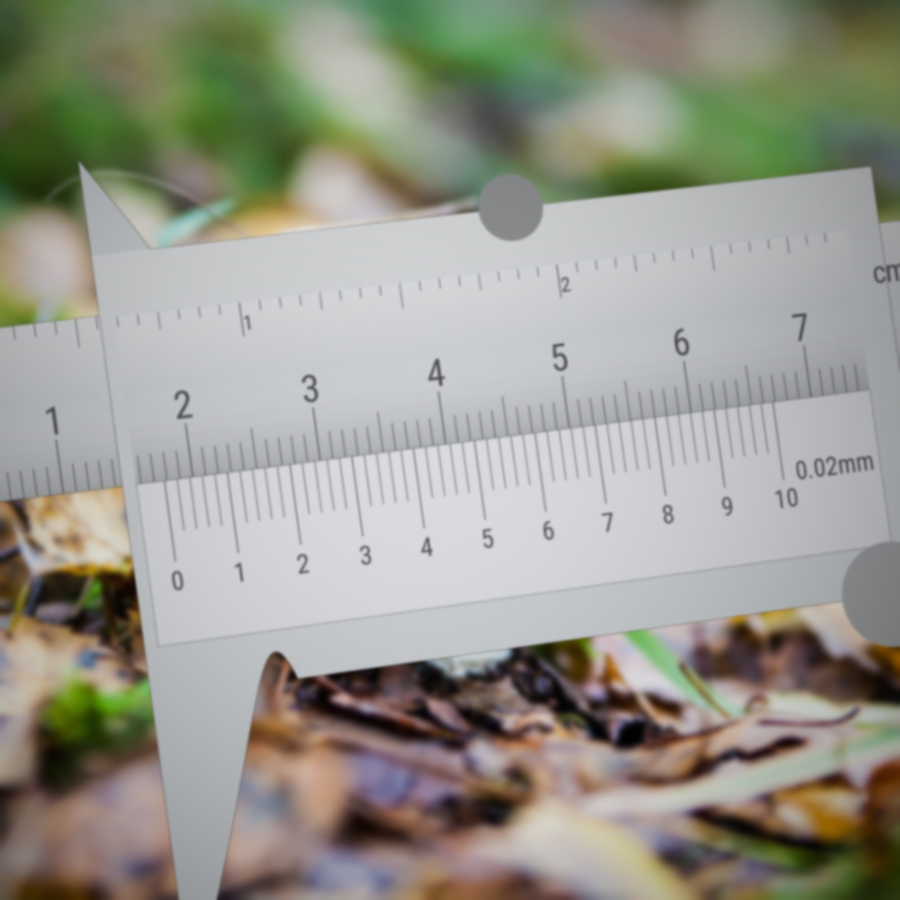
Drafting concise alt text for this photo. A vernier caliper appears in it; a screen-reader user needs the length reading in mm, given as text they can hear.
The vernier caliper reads 17.8 mm
